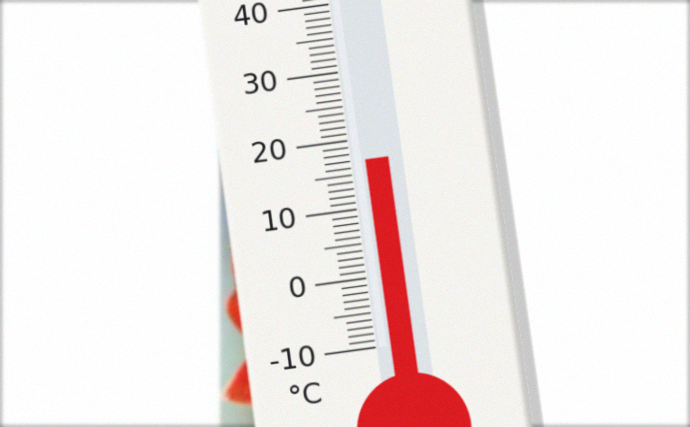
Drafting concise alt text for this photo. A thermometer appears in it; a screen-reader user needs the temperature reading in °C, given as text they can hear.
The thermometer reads 17 °C
